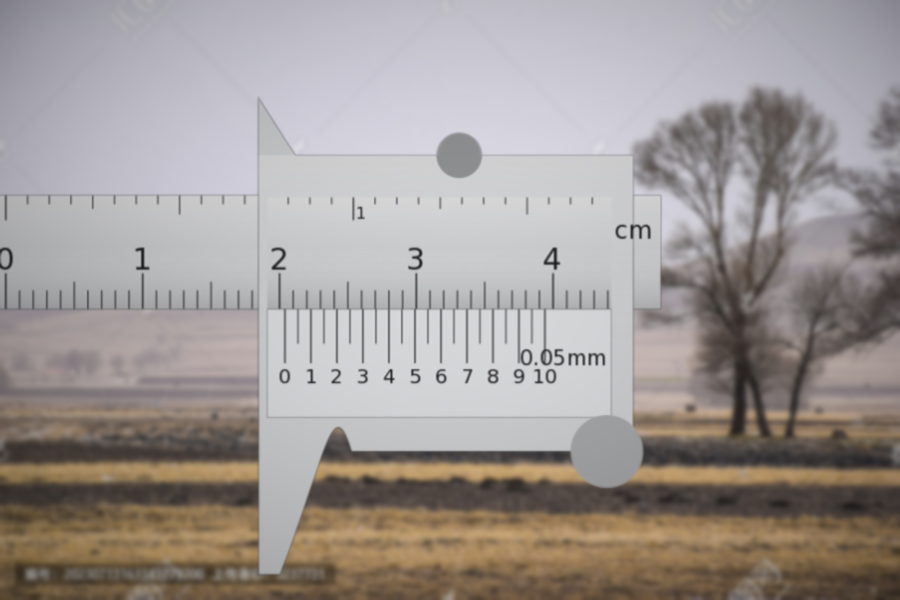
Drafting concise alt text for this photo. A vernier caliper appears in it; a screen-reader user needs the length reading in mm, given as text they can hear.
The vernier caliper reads 20.4 mm
